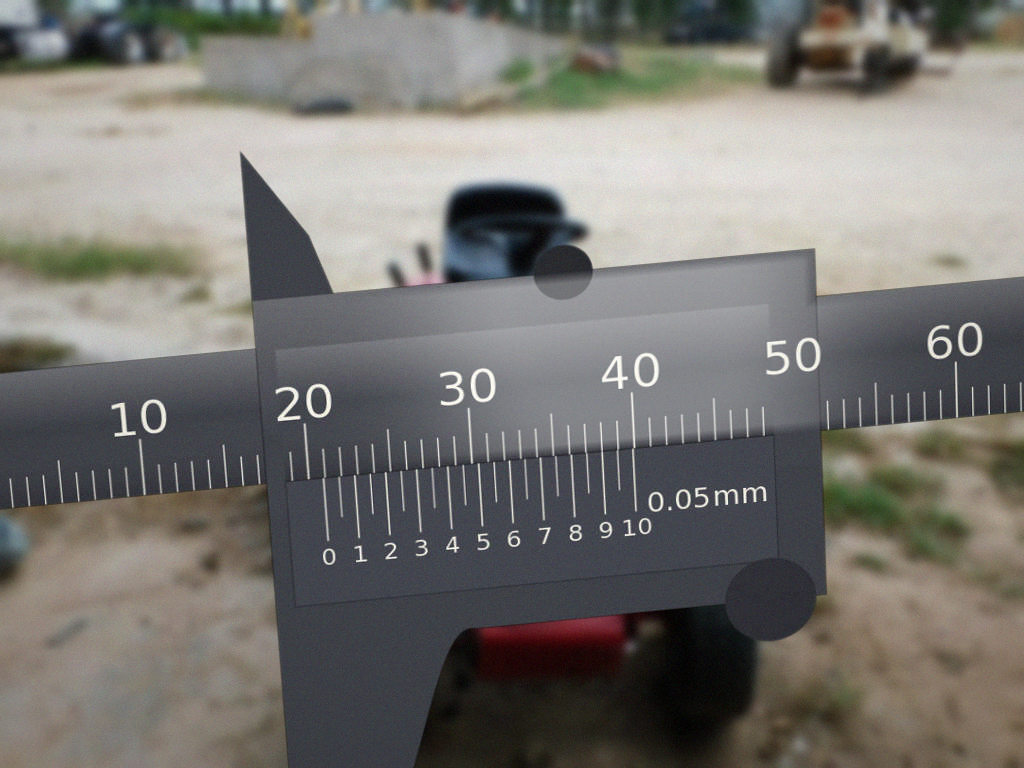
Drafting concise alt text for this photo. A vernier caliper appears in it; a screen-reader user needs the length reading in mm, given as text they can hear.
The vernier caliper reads 20.9 mm
